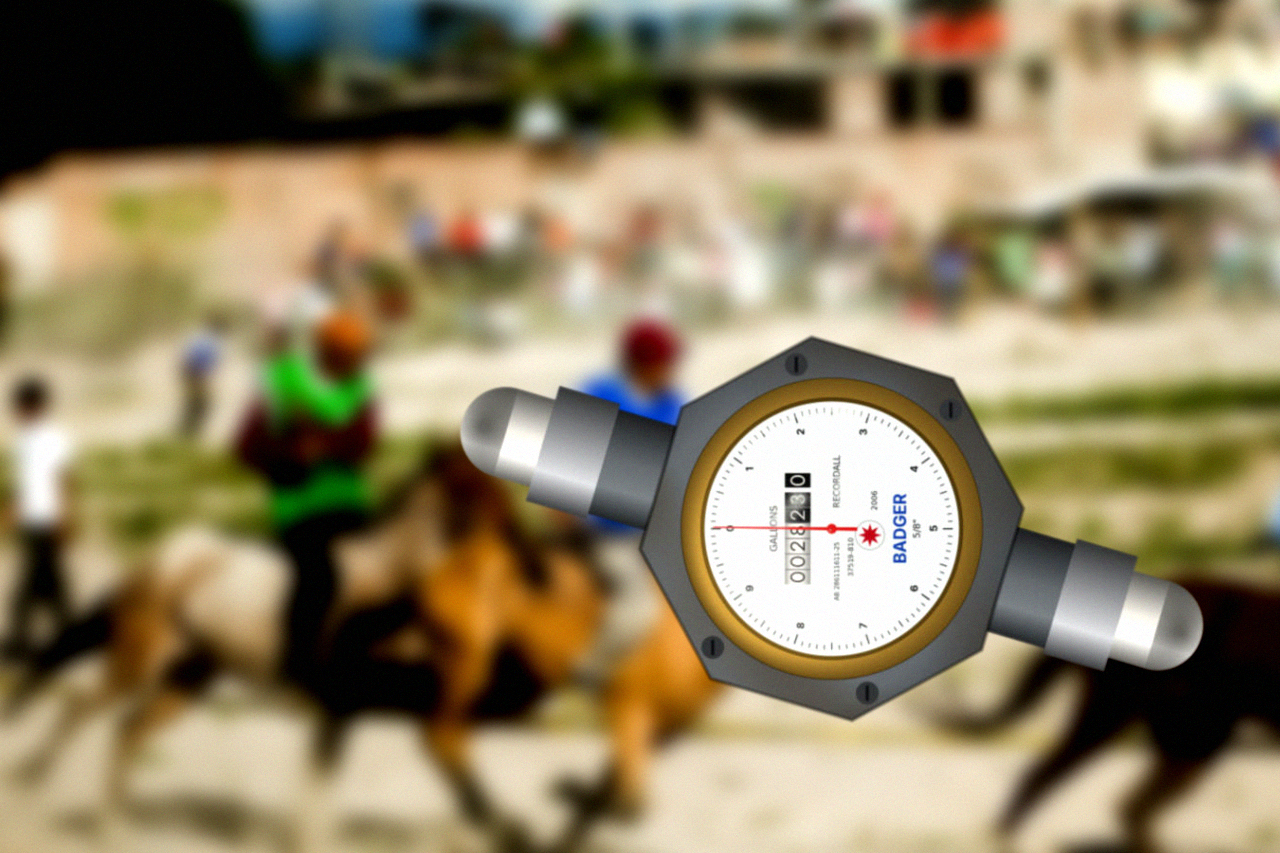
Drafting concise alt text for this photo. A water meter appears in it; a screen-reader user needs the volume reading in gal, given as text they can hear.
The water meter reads 28230.0 gal
